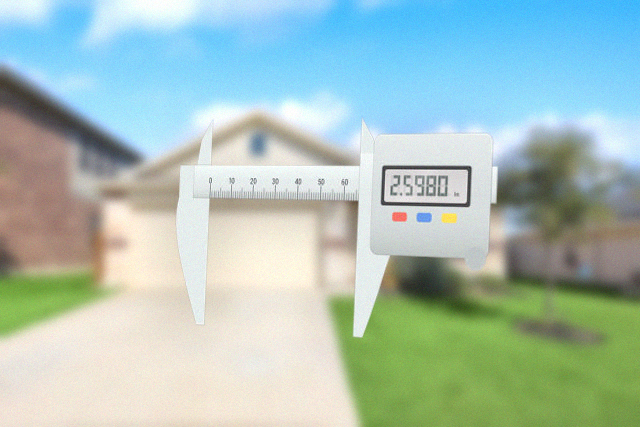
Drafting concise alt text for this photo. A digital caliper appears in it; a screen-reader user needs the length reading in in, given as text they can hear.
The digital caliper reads 2.5980 in
